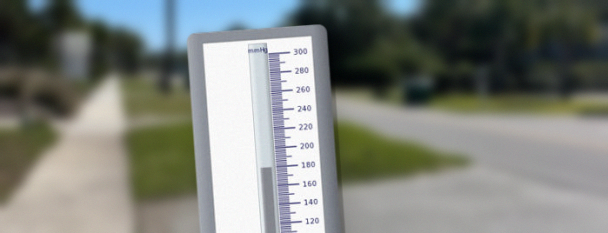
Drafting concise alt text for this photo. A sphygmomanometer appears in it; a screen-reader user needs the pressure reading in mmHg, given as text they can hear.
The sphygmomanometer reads 180 mmHg
